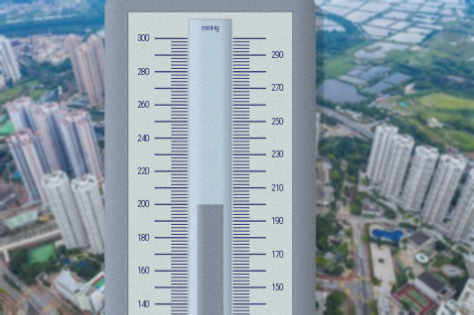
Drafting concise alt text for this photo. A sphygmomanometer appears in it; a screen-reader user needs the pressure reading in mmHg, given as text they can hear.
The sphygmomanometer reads 200 mmHg
